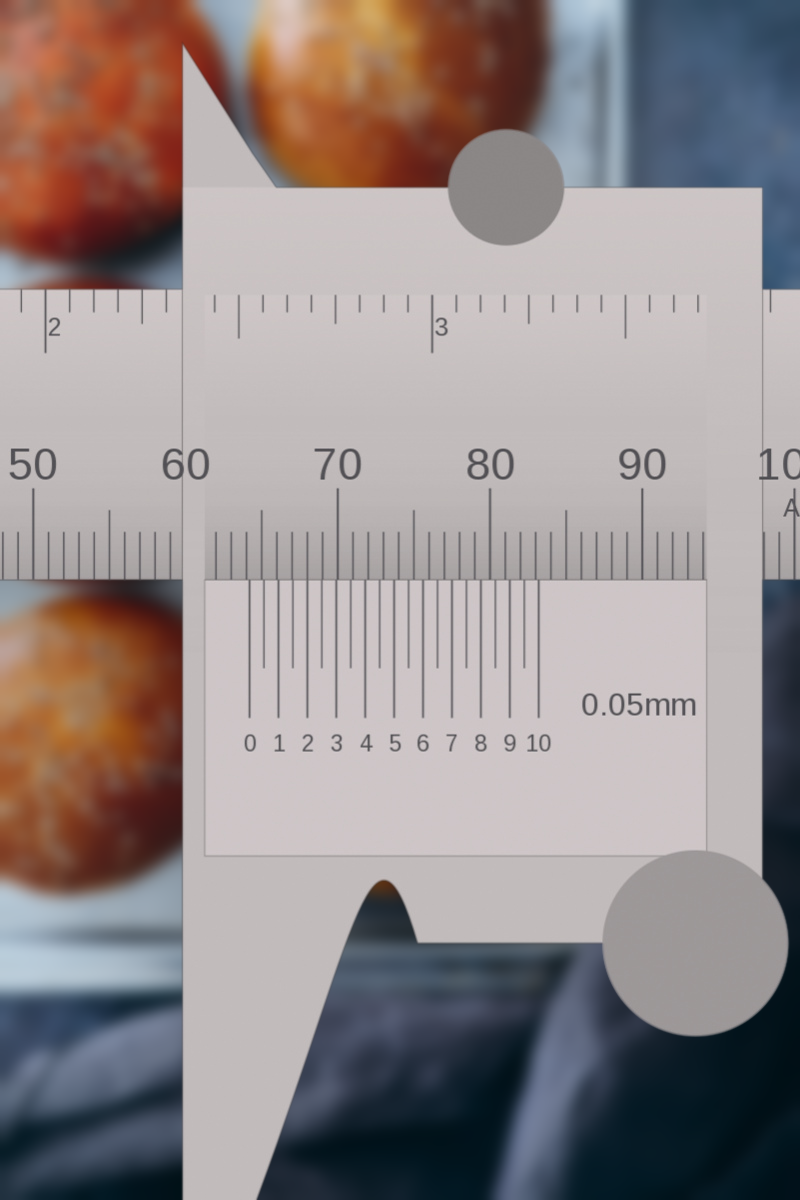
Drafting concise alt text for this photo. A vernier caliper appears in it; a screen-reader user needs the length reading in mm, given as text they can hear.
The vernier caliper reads 64.2 mm
